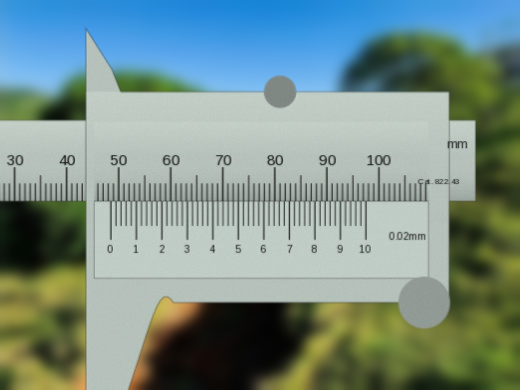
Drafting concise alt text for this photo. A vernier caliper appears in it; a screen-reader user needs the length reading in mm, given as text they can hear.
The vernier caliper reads 48.5 mm
